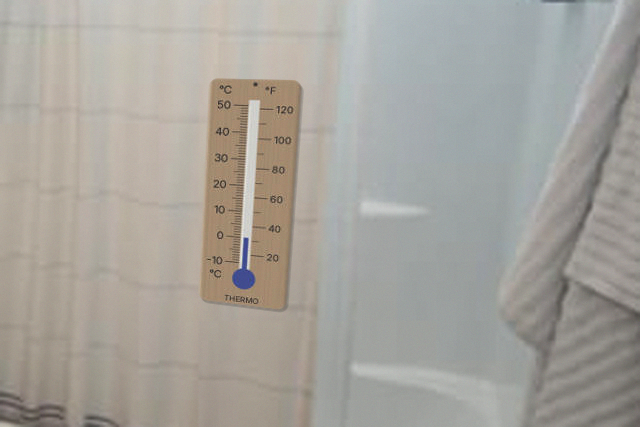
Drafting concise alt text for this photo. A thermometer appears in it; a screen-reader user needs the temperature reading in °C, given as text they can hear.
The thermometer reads 0 °C
